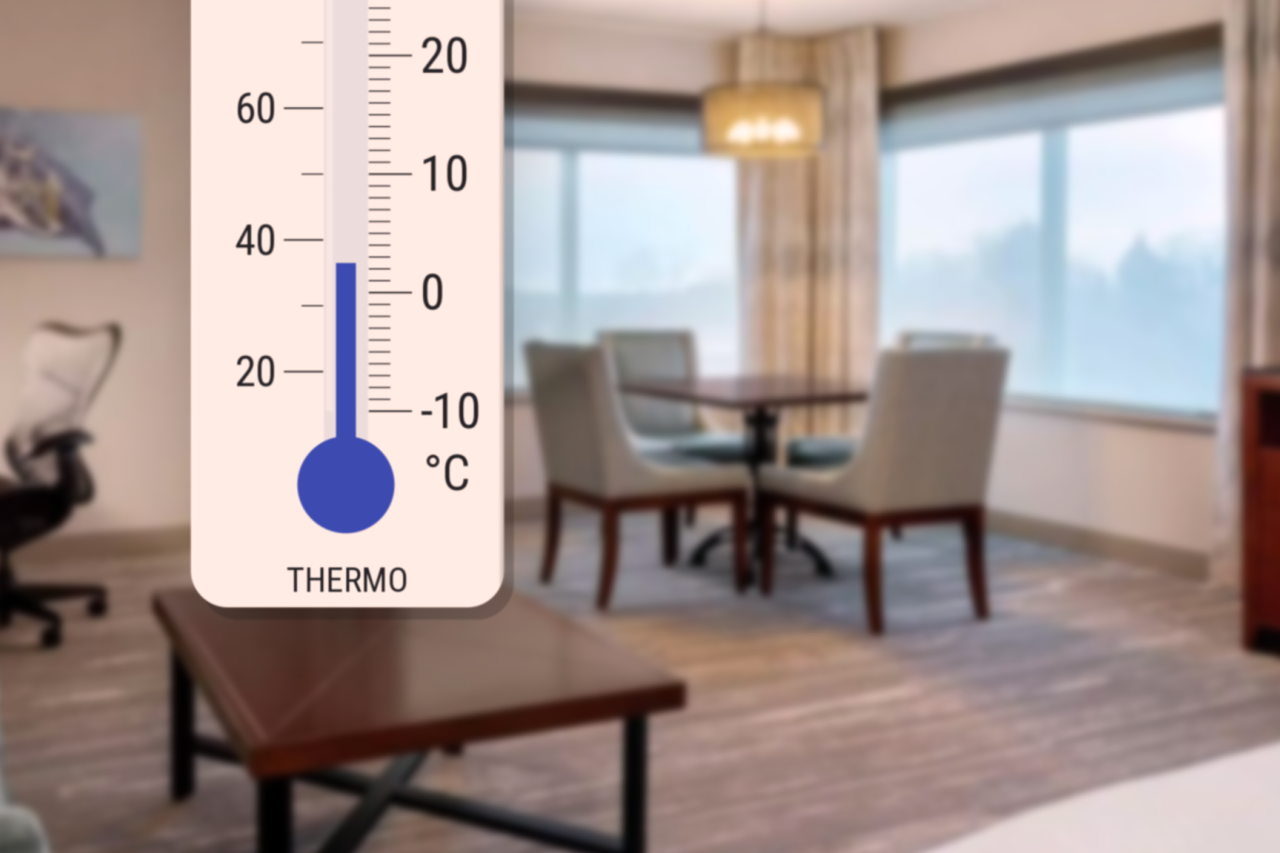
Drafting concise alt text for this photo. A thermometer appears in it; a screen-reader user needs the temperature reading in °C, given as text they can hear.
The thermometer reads 2.5 °C
